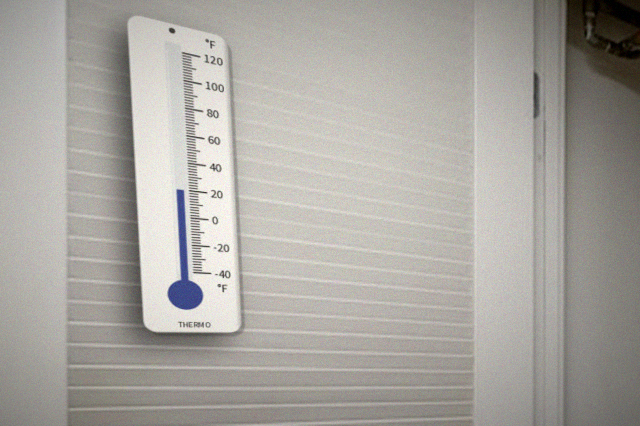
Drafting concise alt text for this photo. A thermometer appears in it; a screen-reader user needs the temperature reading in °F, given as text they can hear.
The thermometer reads 20 °F
